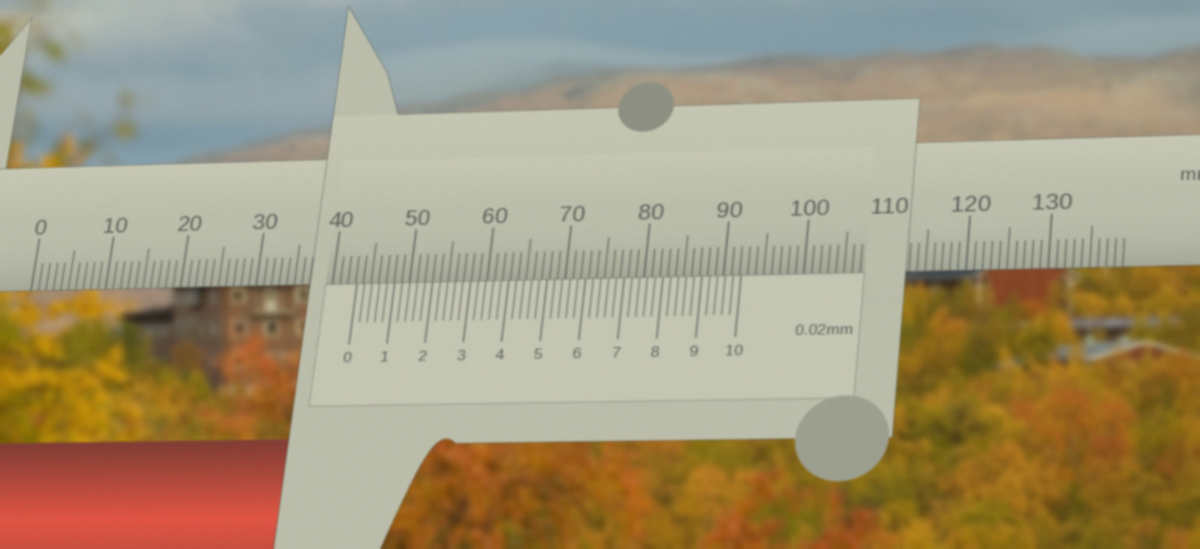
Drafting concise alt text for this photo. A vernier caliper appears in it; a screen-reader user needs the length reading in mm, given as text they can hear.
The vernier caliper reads 43.2 mm
